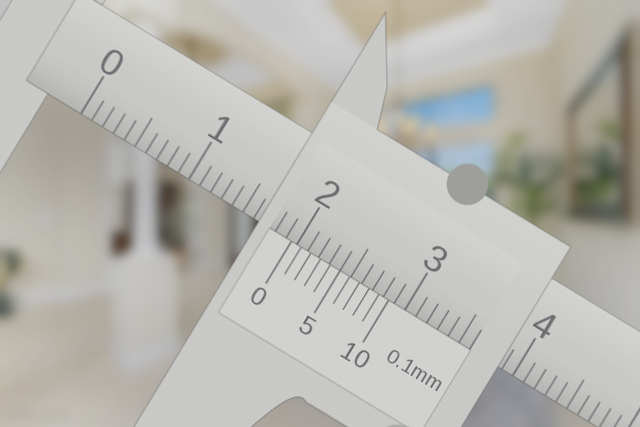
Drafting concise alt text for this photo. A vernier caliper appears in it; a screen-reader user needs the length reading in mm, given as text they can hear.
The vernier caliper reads 19.5 mm
